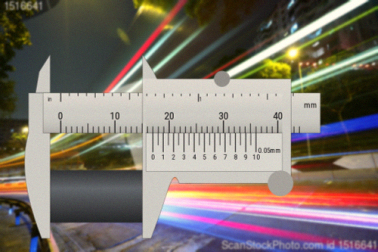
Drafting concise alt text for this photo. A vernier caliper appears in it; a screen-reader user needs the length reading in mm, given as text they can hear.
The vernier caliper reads 17.0 mm
